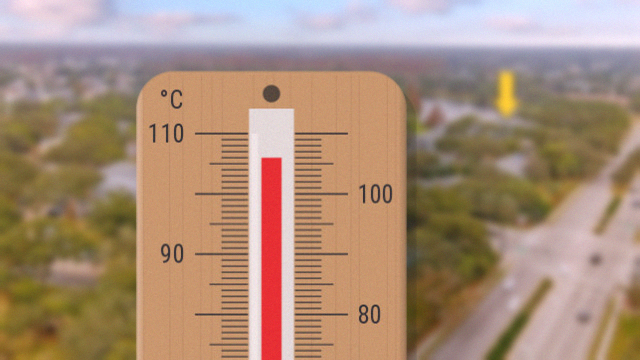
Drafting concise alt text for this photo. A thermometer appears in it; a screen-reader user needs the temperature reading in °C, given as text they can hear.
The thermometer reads 106 °C
